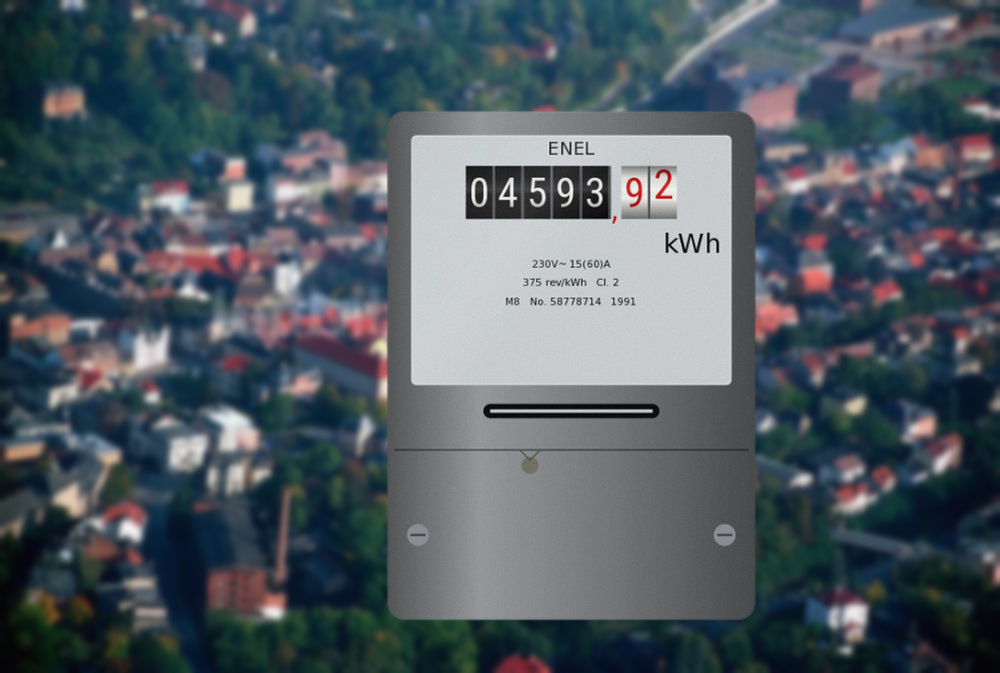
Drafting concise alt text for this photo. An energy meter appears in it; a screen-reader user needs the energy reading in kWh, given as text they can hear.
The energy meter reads 4593.92 kWh
